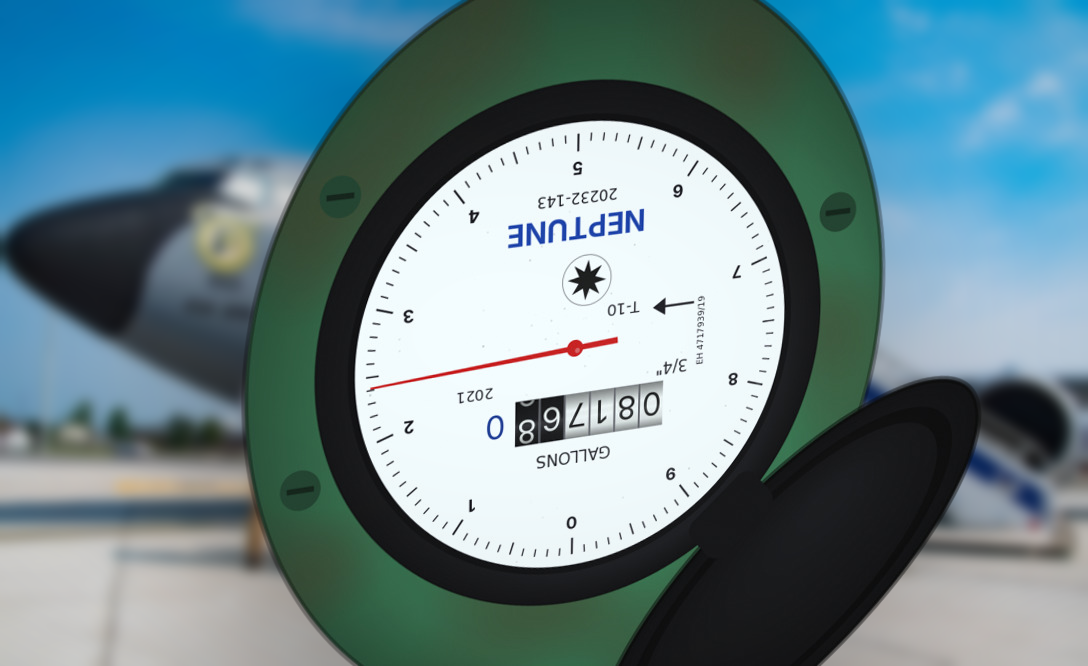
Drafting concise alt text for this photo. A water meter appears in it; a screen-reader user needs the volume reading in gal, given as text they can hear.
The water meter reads 817682.4 gal
